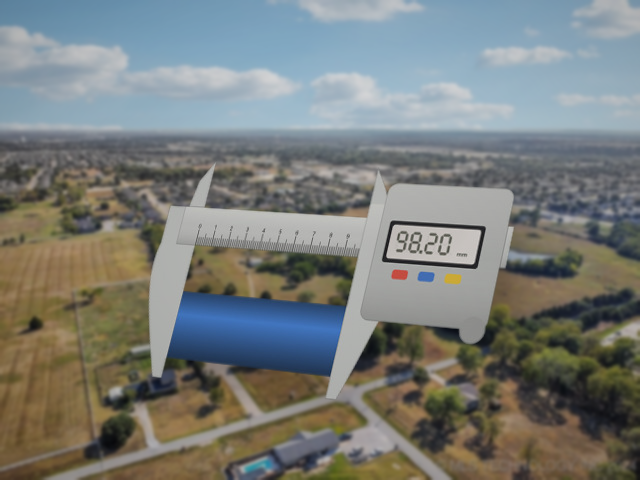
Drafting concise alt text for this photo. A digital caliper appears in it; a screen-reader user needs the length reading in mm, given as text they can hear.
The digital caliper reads 98.20 mm
